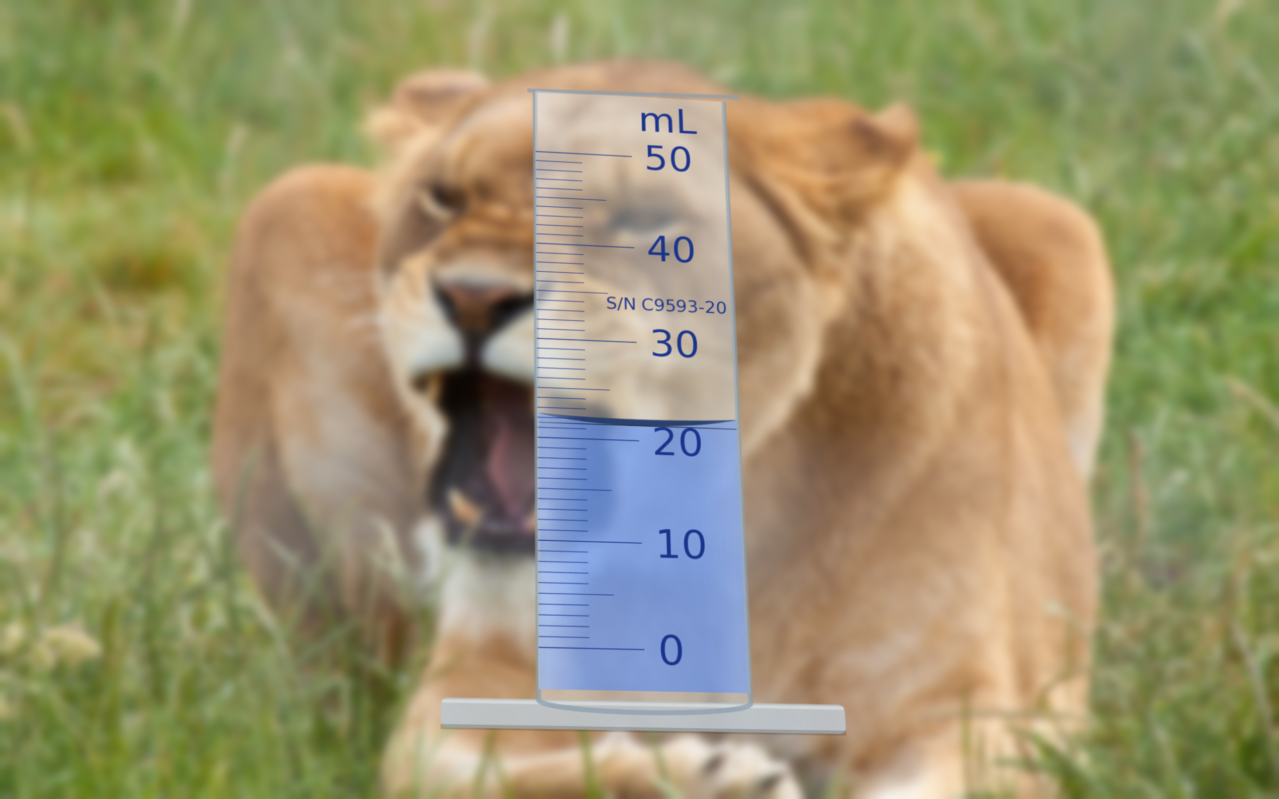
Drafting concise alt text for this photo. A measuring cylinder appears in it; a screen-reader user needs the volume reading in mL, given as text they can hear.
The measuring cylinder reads 21.5 mL
